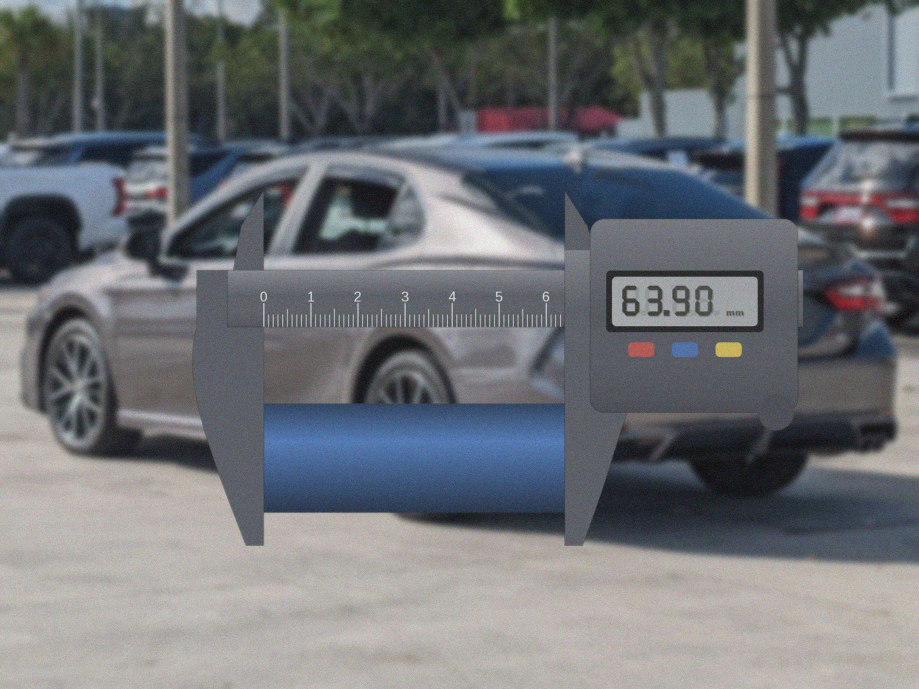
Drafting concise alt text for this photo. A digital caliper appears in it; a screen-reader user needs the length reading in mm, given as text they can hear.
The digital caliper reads 63.90 mm
